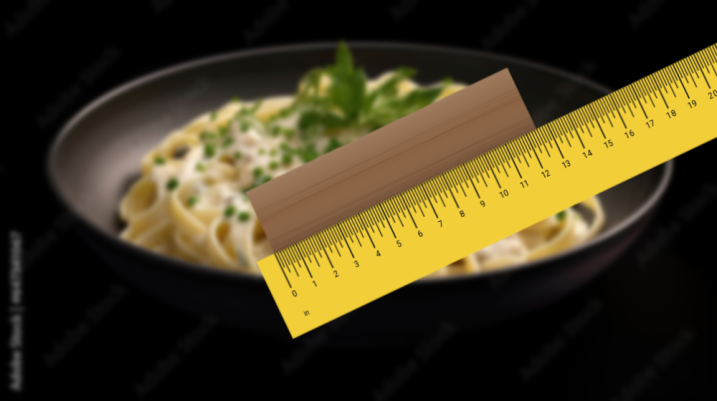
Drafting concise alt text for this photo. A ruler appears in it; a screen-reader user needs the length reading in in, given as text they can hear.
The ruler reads 12.5 in
